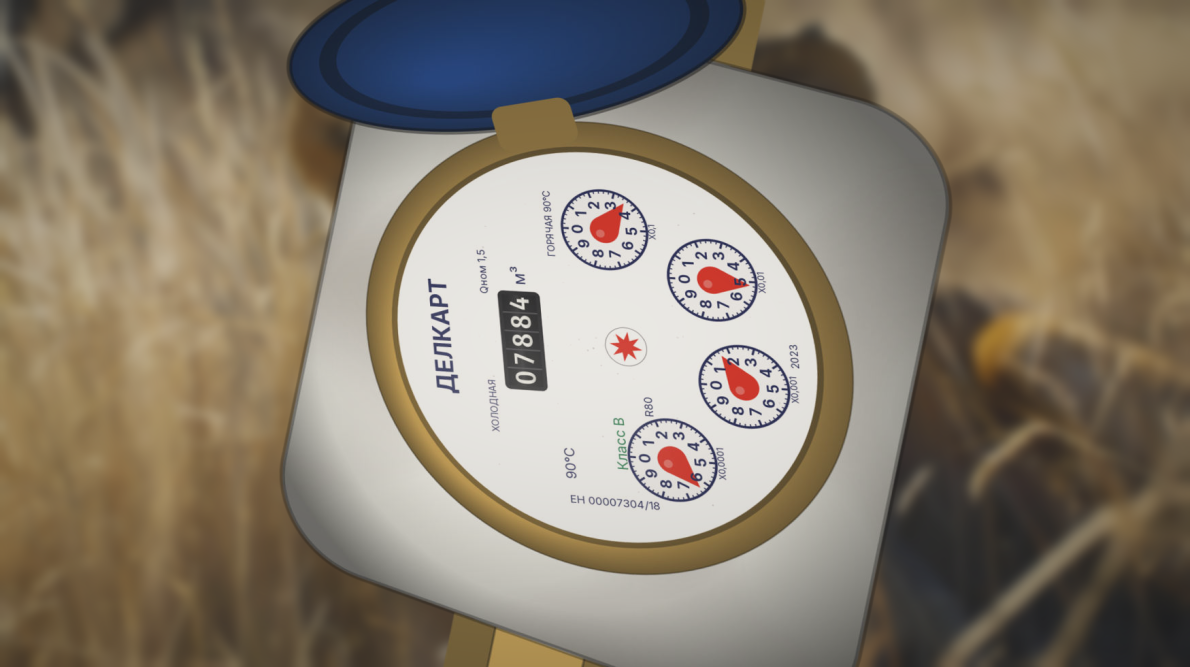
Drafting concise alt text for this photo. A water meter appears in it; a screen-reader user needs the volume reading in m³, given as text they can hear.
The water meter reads 7884.3516 m³
